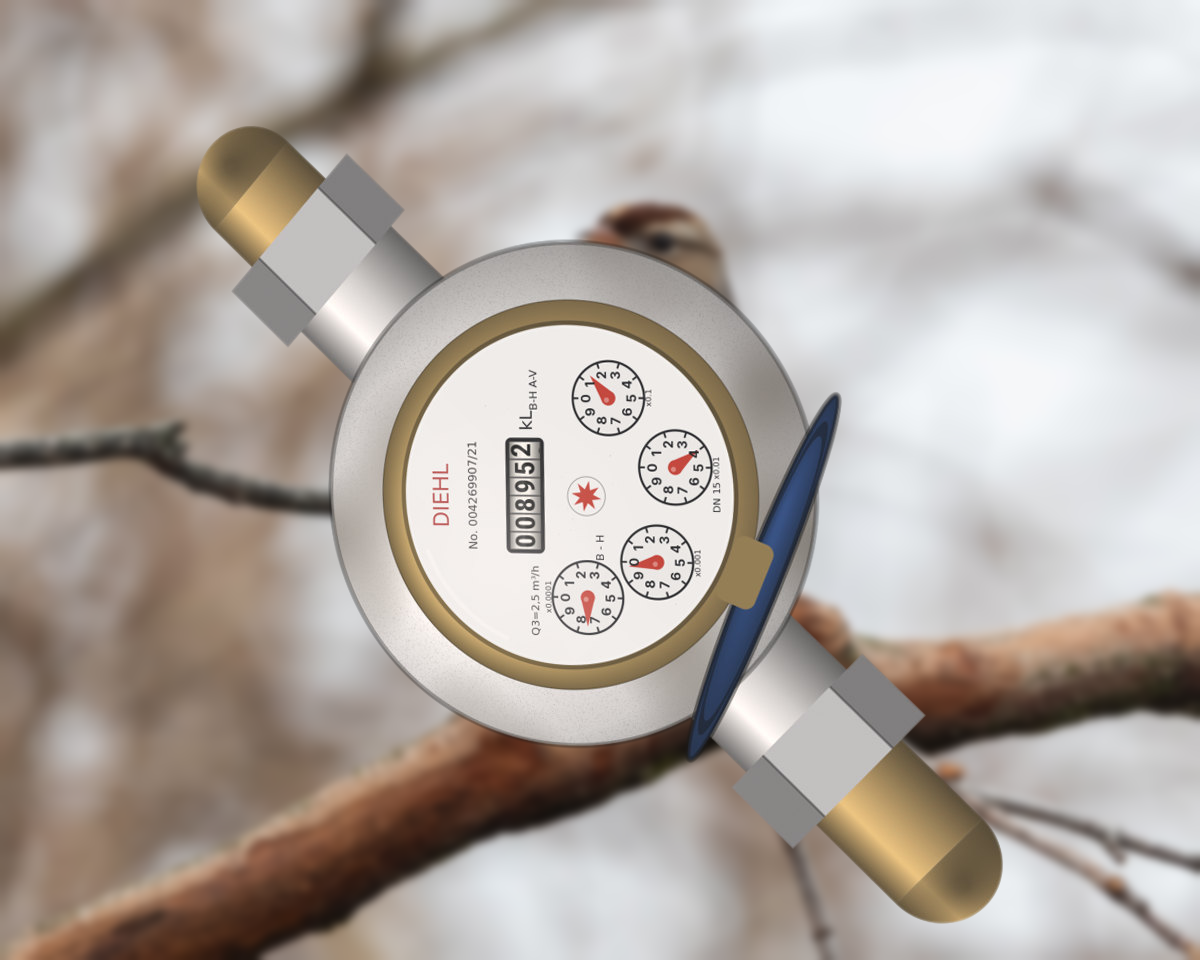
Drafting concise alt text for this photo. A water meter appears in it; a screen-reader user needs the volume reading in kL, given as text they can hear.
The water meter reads 8952.1397 kL
